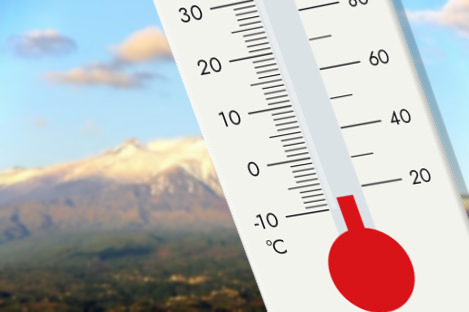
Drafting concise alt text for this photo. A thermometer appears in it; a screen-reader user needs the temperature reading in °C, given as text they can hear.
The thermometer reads -8 °C
